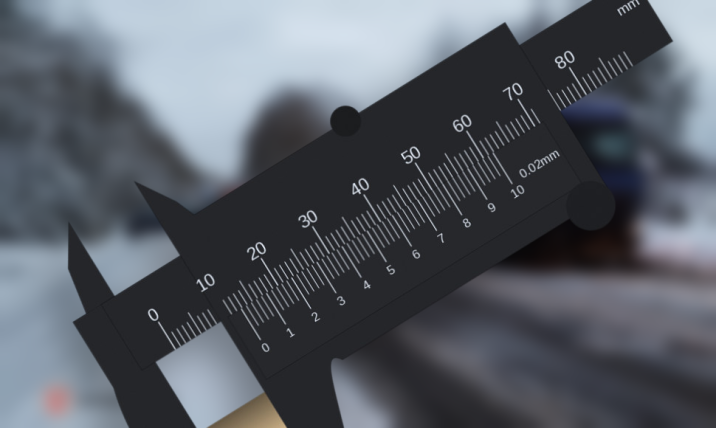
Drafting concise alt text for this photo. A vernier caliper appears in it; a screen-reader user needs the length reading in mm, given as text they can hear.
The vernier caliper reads 12.8 mm
